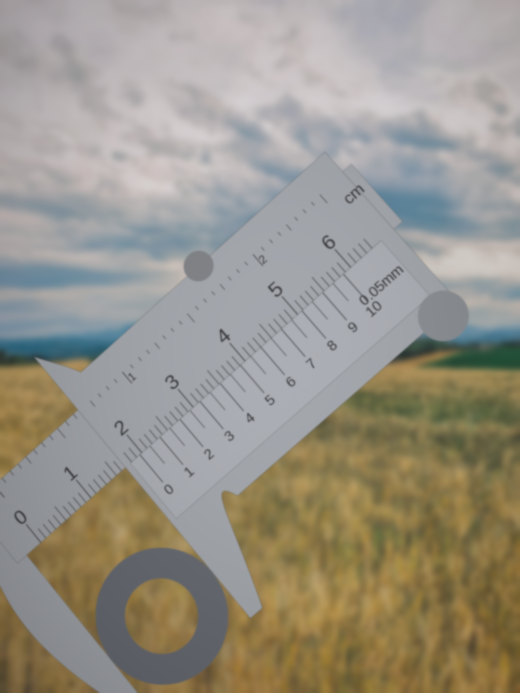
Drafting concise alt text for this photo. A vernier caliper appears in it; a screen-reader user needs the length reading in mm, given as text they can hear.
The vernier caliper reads 19.6 mm
